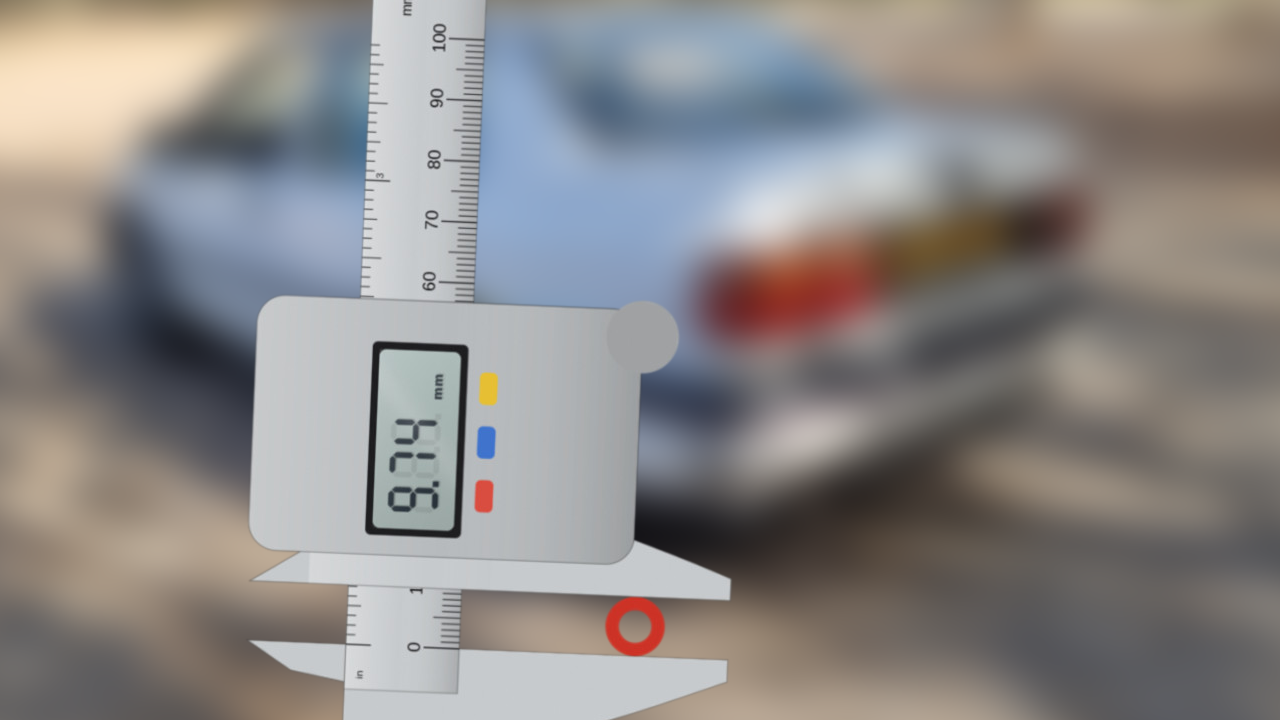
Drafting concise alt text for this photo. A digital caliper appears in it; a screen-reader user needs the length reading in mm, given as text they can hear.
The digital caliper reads 9.74 mm
